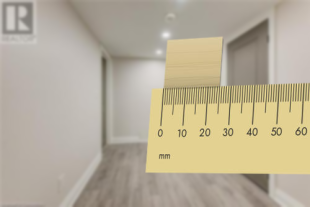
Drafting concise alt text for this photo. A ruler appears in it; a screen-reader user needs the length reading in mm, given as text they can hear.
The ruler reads 25 mm
